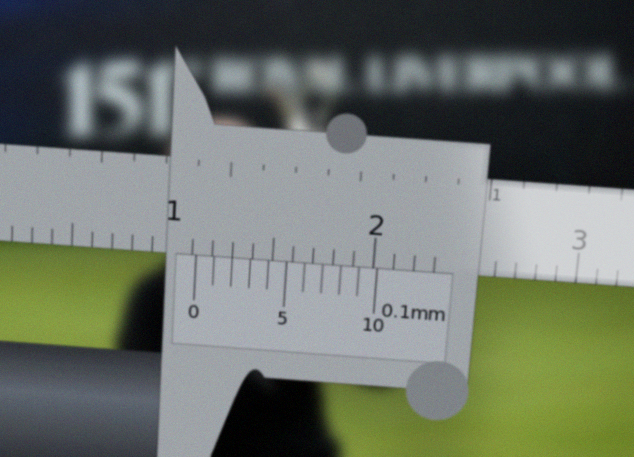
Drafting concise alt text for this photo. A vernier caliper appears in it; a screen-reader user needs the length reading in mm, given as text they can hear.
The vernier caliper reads 11.2 mm
